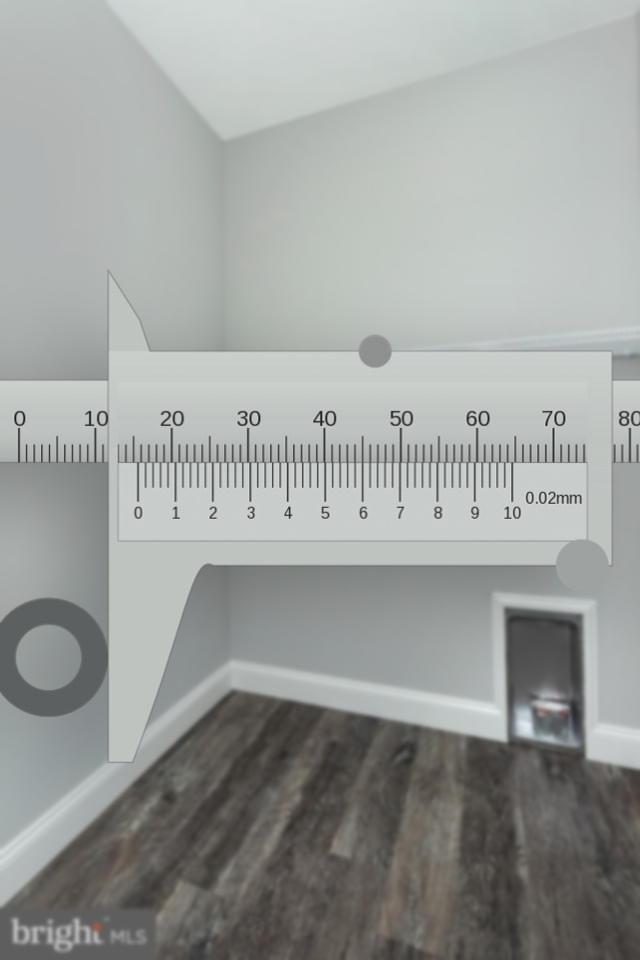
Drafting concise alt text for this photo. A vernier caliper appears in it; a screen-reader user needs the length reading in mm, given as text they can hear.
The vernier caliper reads 15.6 mm
